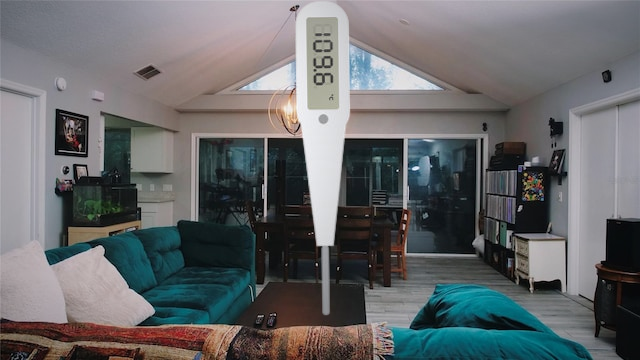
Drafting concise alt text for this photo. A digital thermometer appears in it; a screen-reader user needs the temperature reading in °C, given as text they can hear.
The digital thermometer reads 109.6 °C
